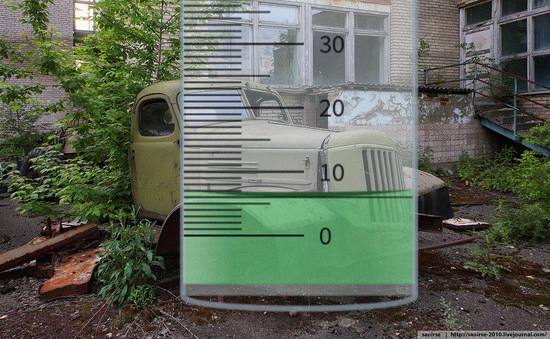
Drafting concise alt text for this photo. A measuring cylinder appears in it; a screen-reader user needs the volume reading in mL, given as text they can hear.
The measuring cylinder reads 6 mL
